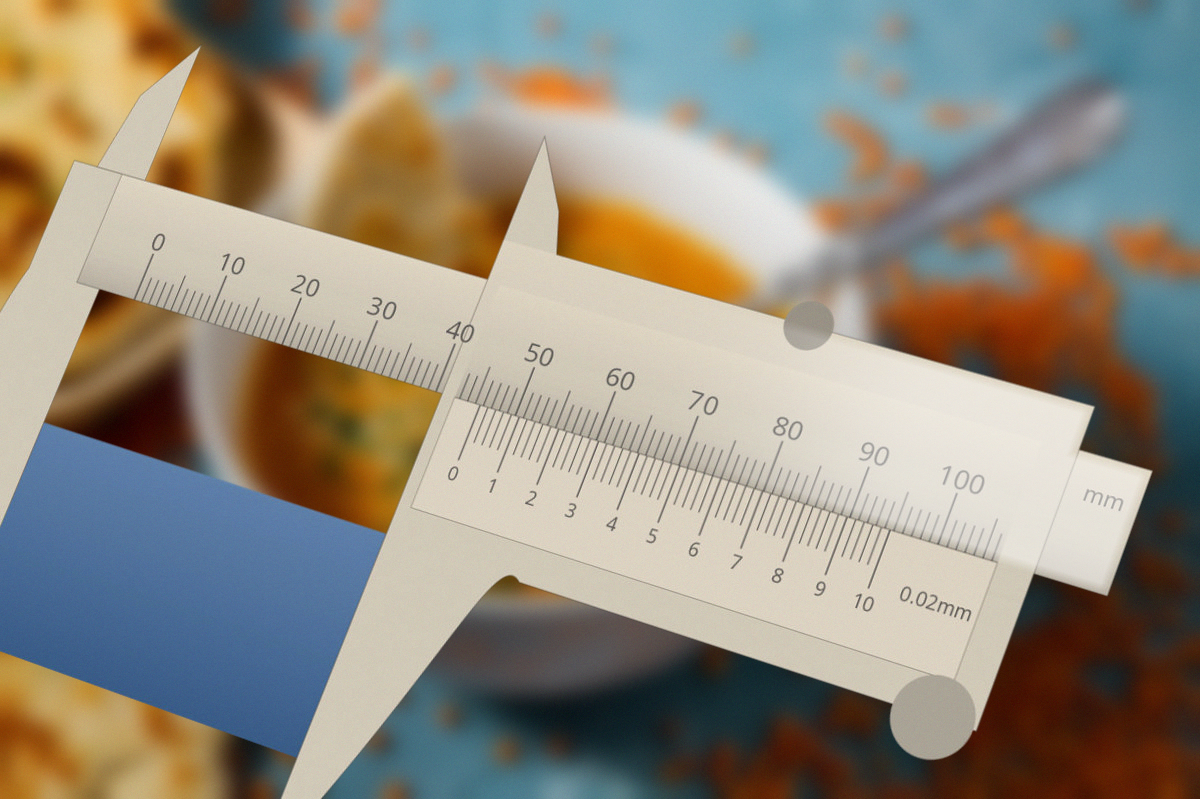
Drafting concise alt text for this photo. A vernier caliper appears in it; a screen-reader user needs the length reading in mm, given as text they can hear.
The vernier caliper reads 45.6 mm
